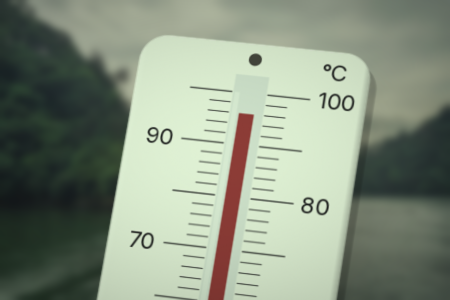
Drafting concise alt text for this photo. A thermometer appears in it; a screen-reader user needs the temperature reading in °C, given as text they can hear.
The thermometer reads 96 °C
